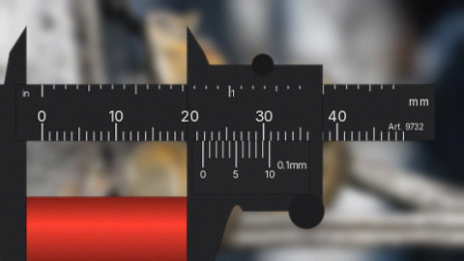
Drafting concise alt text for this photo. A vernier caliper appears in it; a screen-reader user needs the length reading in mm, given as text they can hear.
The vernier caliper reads 21.8 mm
